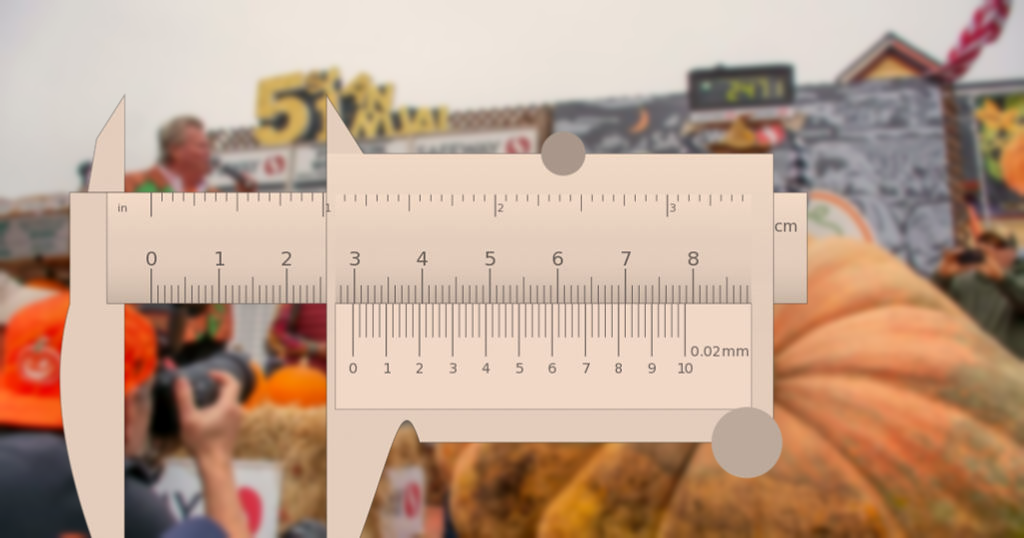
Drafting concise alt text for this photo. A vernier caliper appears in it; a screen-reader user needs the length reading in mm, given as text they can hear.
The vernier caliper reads 29.8 mm
